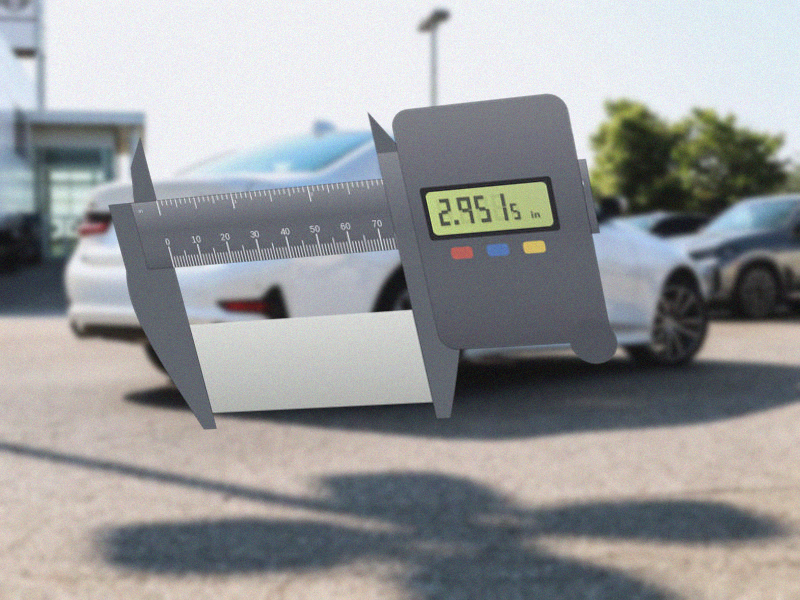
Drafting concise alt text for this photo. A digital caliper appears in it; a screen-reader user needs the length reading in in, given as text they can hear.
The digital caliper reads 2.9515 in
